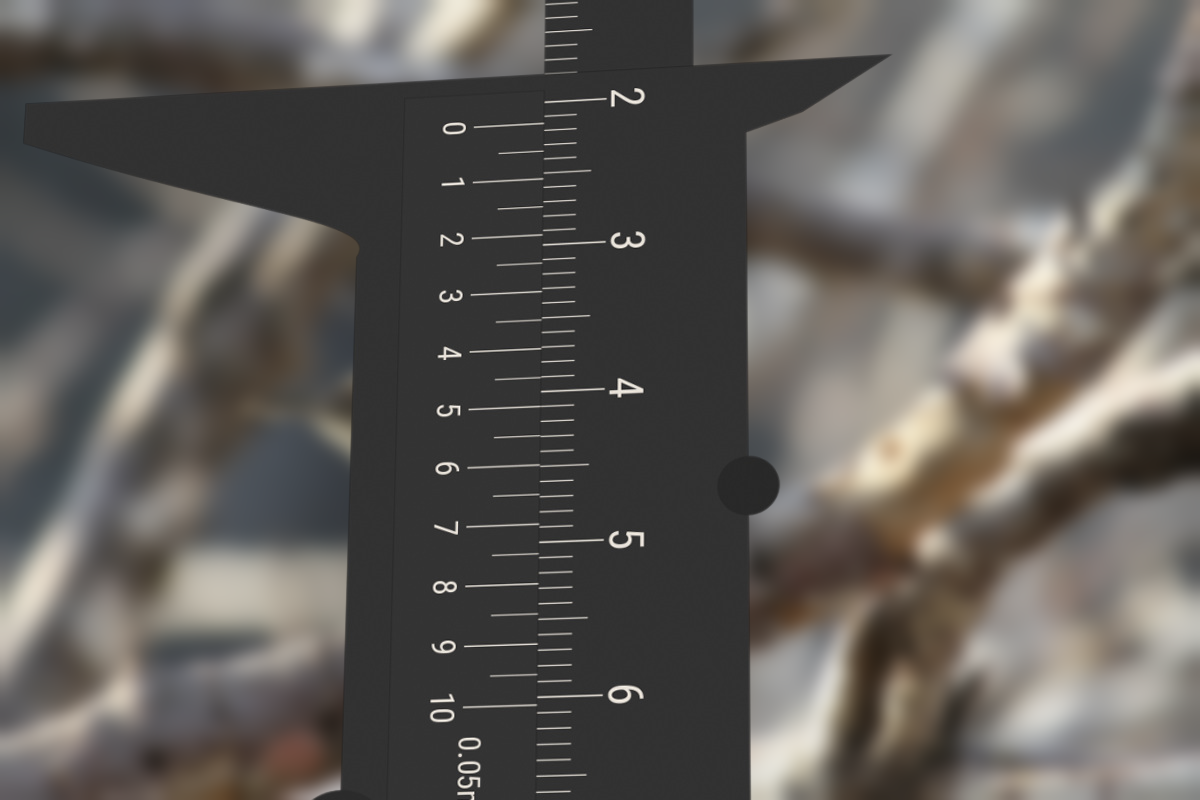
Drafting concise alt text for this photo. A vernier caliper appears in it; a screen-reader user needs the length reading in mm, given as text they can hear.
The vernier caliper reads 21.5 mm
